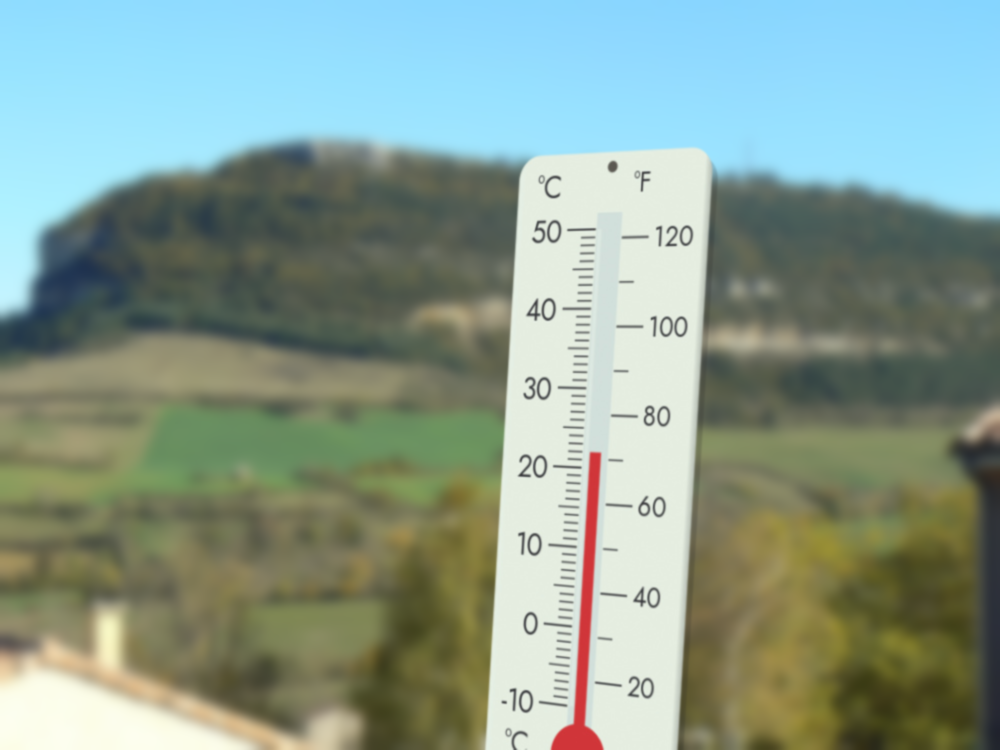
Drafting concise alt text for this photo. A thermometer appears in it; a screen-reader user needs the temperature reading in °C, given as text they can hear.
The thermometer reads 22 °C
